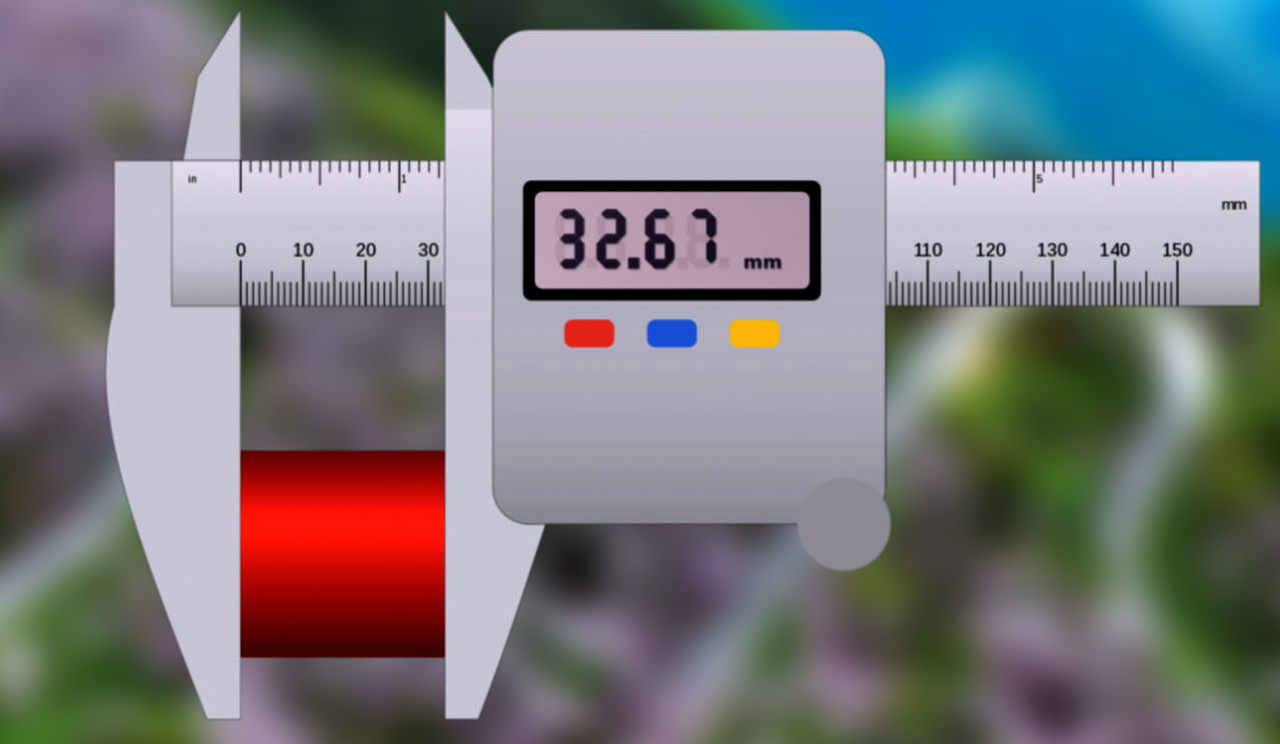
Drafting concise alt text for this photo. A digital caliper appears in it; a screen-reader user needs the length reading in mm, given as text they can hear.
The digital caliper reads 32.67 mm
